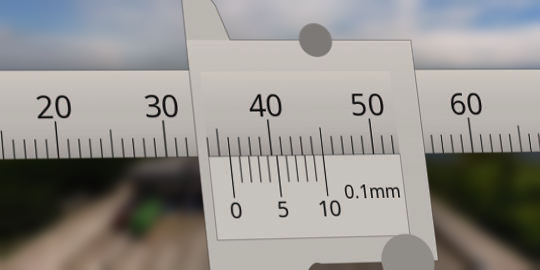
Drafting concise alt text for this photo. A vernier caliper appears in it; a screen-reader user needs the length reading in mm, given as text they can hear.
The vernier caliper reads 36.0 mm
